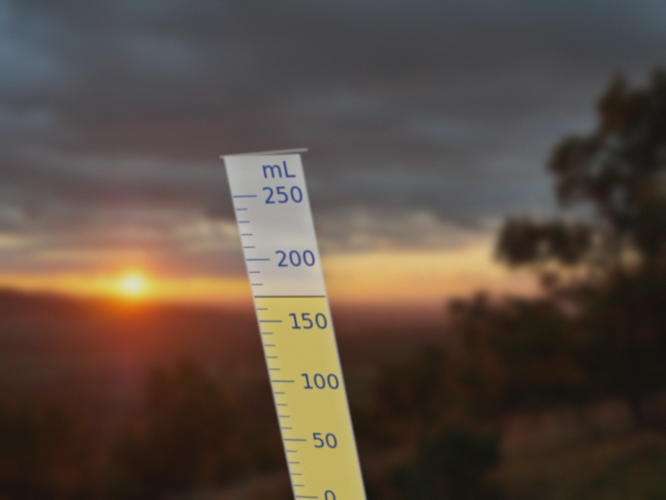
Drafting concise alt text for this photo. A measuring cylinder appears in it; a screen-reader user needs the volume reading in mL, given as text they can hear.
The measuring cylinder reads 170 mL
